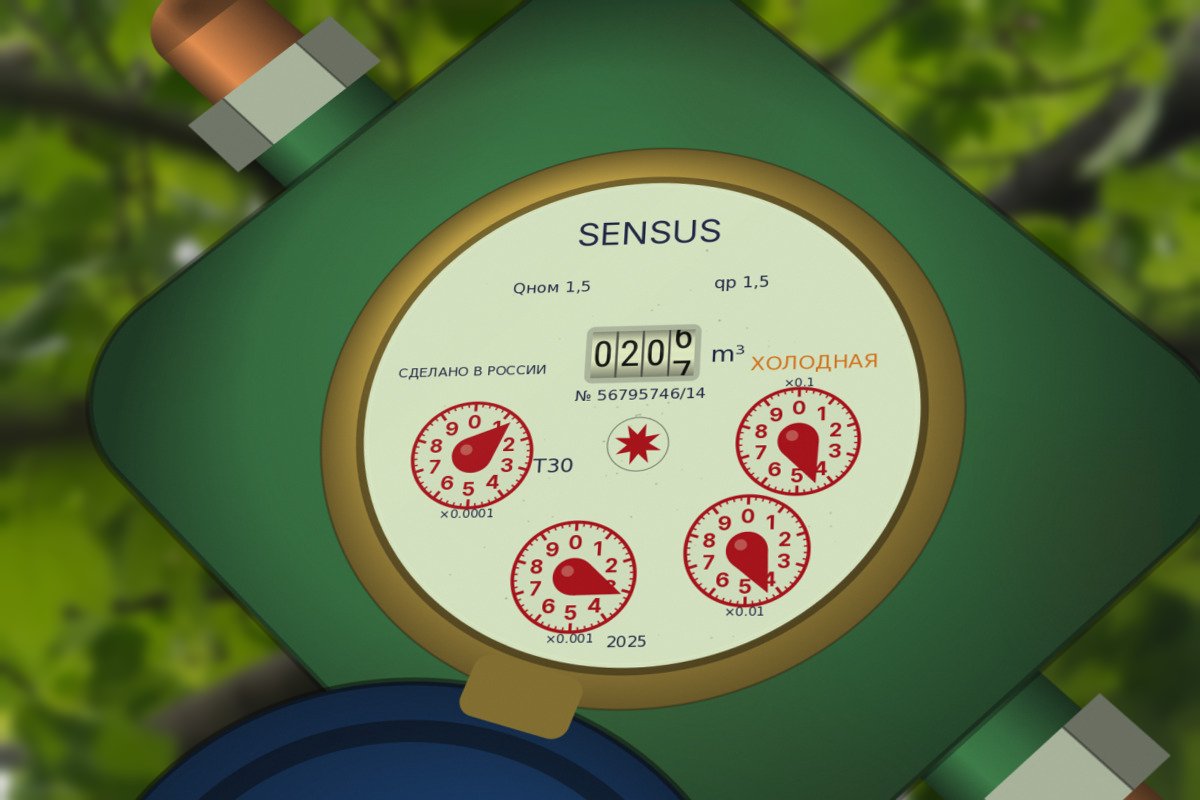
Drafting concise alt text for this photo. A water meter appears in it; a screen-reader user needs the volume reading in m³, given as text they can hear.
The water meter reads 206.4431 m³
